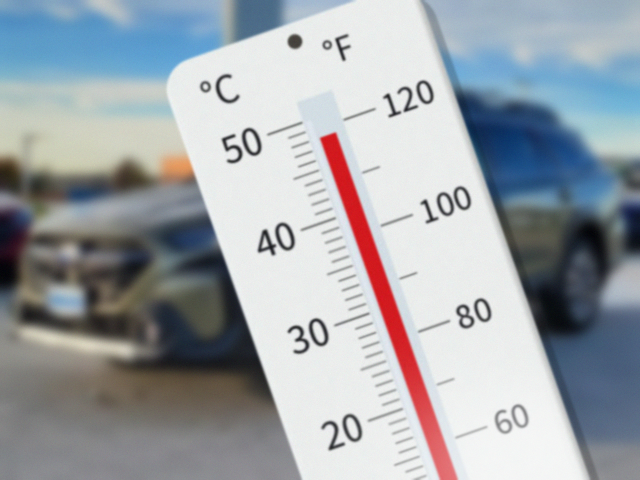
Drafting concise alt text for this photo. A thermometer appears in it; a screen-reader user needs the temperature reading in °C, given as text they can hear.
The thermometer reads 48 °C
